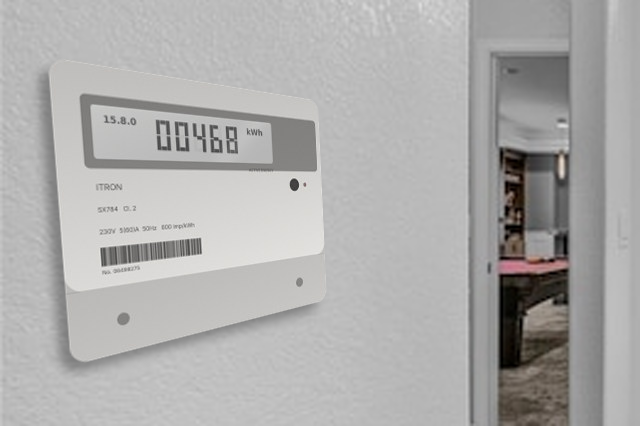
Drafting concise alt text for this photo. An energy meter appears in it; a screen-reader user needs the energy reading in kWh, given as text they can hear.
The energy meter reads 468 kWh
